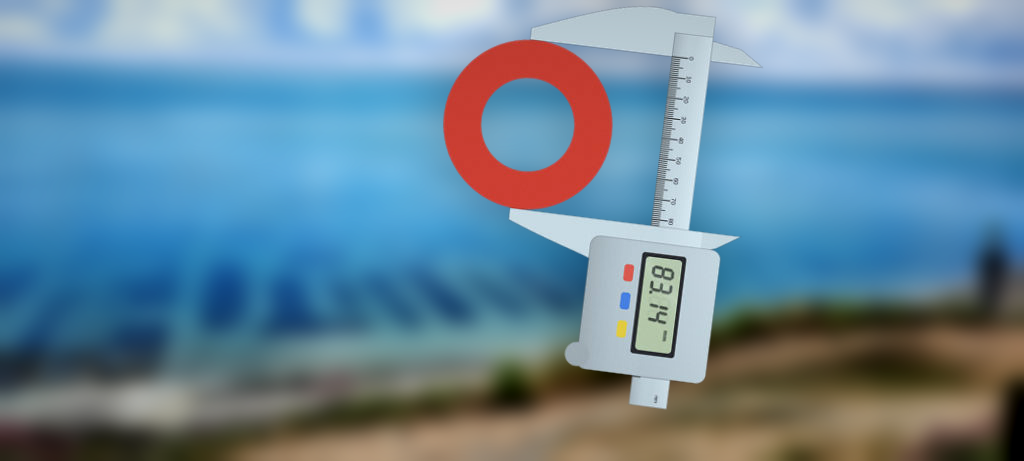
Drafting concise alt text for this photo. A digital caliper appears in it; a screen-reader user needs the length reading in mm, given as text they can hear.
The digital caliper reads 83.14 mm
